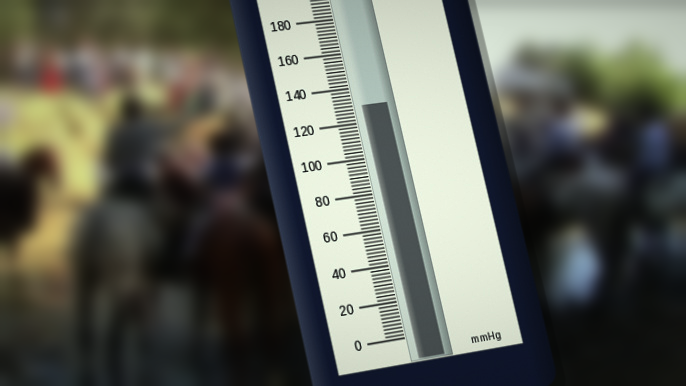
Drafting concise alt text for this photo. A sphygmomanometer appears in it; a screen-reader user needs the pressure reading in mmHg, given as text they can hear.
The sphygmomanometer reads 130 mmHg
